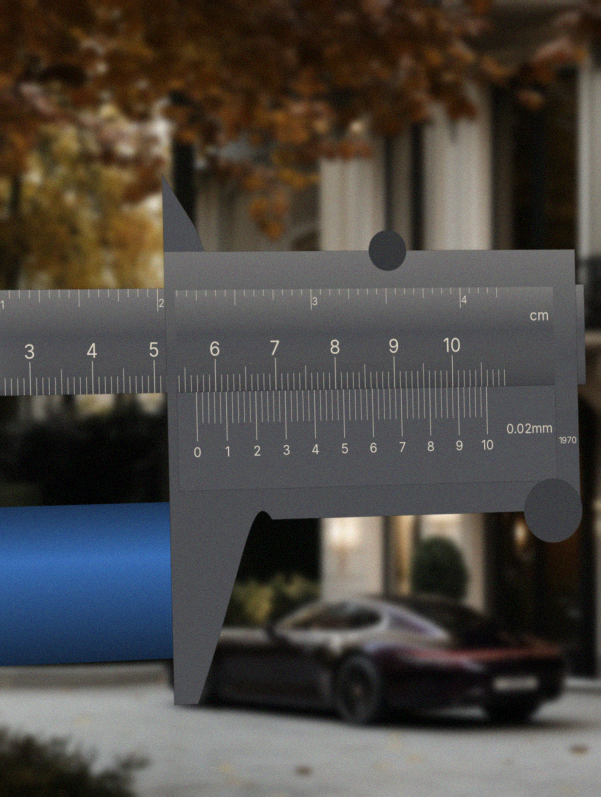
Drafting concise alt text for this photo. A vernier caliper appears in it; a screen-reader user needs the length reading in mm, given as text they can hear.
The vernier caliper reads 56.8 mm
